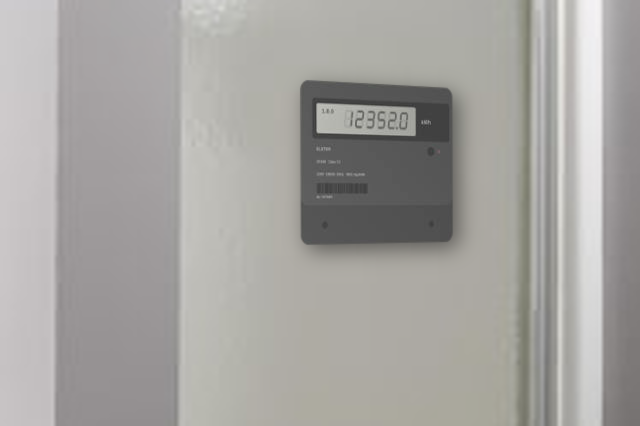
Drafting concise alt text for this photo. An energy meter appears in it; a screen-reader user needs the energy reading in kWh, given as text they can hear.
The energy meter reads 12352.0 kWh
